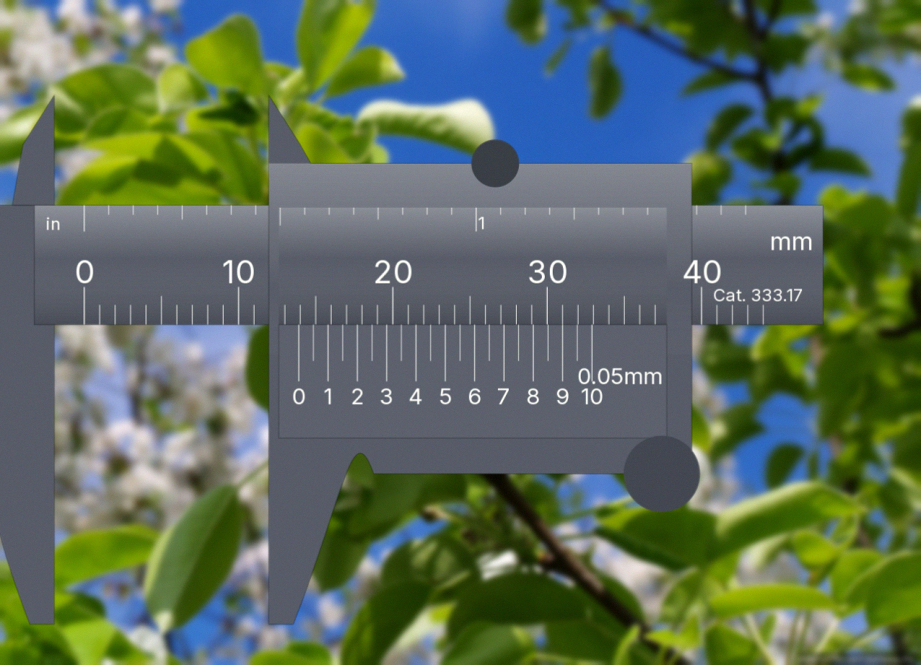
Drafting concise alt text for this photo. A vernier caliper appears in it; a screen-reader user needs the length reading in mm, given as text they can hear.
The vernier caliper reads 13.9 mm
